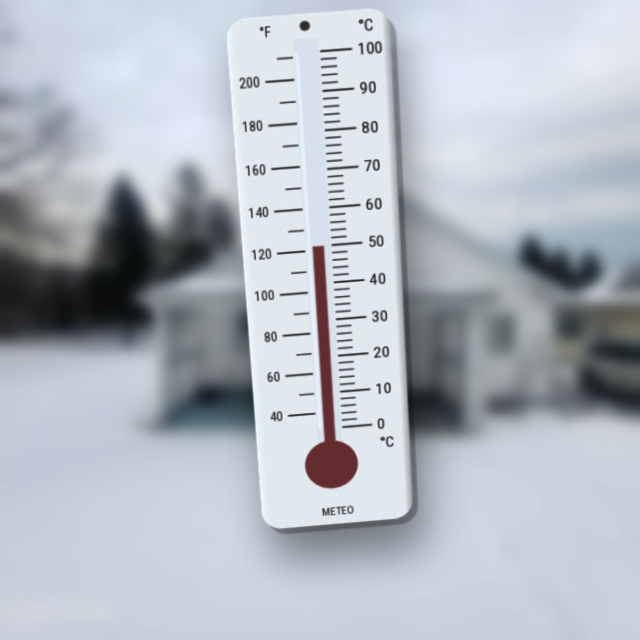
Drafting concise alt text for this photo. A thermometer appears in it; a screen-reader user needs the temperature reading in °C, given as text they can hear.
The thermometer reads 50 °C
